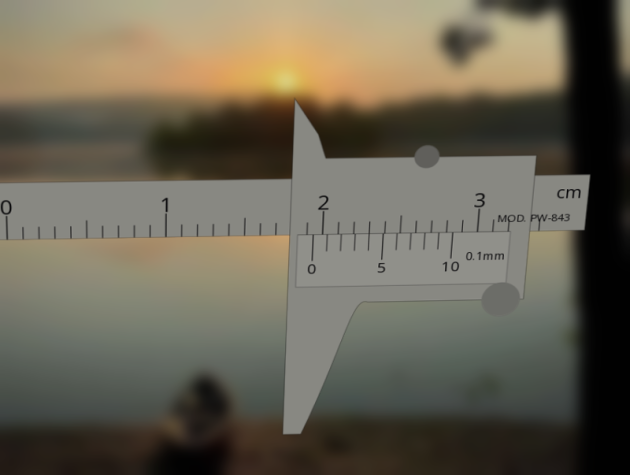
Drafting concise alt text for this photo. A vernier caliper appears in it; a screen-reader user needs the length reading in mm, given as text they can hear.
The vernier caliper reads 19.4 mm
